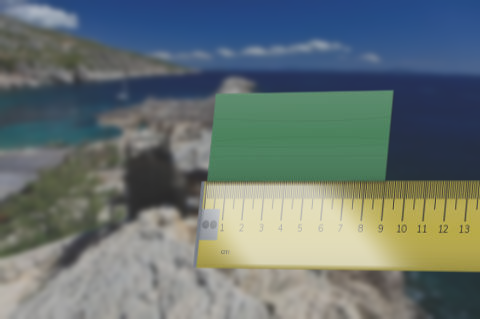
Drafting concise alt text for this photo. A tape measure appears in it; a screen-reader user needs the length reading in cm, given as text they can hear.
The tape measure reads 9 cm
